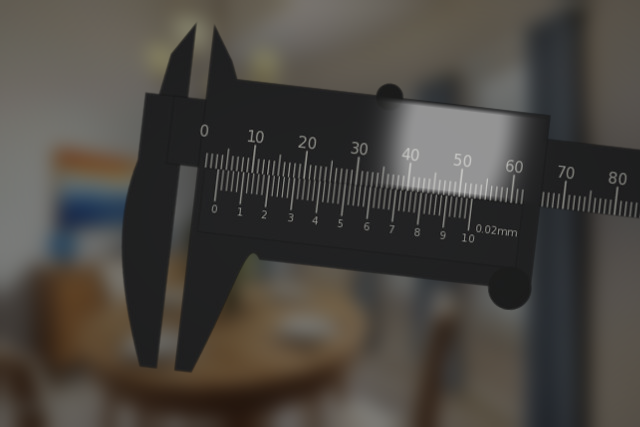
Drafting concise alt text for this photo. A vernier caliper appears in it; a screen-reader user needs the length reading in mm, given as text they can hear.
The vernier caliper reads 3.5 mm
